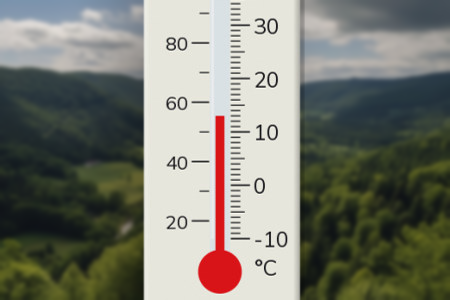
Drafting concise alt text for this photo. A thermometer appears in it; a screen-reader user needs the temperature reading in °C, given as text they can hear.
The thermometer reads 13 °C
